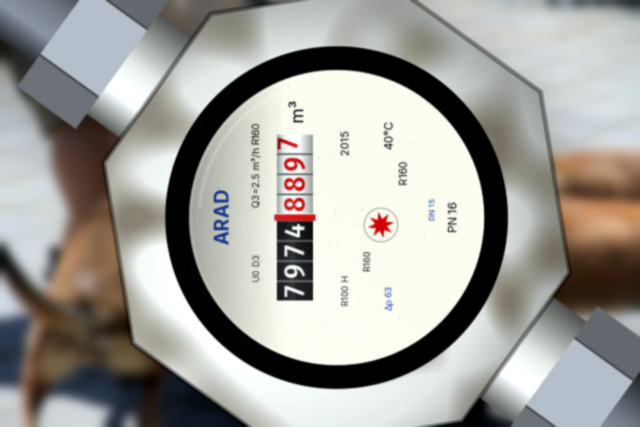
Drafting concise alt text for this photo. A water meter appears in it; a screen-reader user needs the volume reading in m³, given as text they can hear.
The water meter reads 7974.8897 m³
